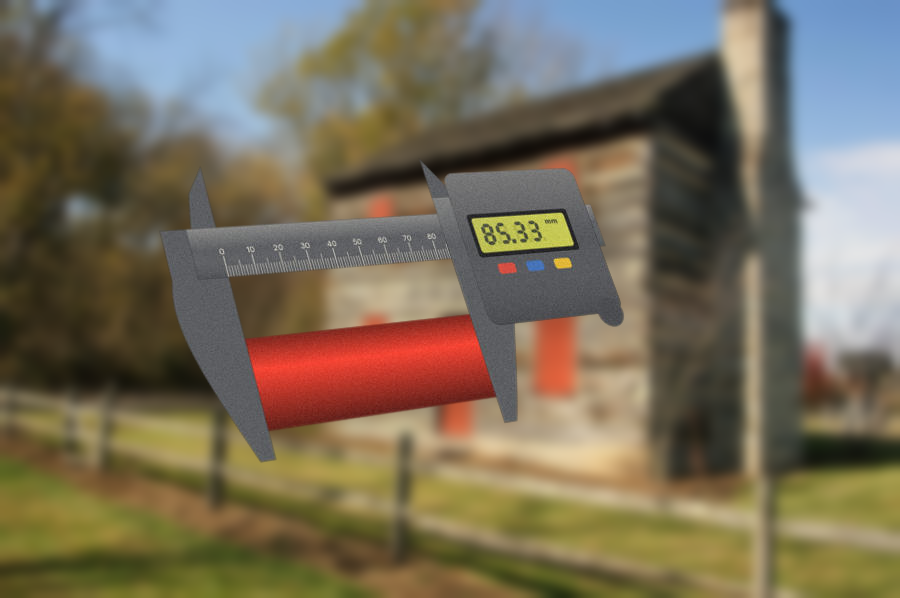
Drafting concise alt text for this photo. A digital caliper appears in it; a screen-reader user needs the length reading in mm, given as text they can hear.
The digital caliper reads 85.33 mm
